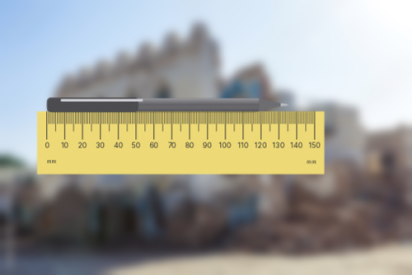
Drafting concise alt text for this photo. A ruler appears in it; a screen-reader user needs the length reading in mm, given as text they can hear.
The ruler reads 135 mm
